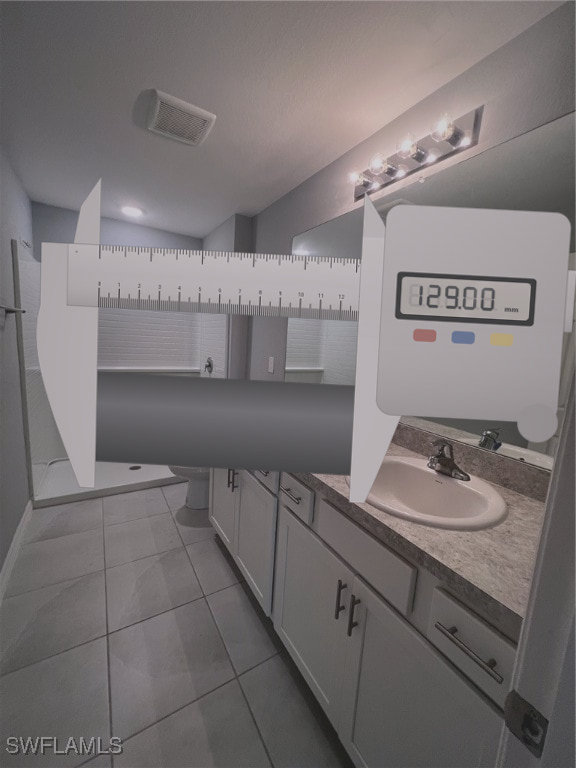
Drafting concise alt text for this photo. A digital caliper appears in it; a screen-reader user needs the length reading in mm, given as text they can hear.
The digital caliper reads 129.00 mm
